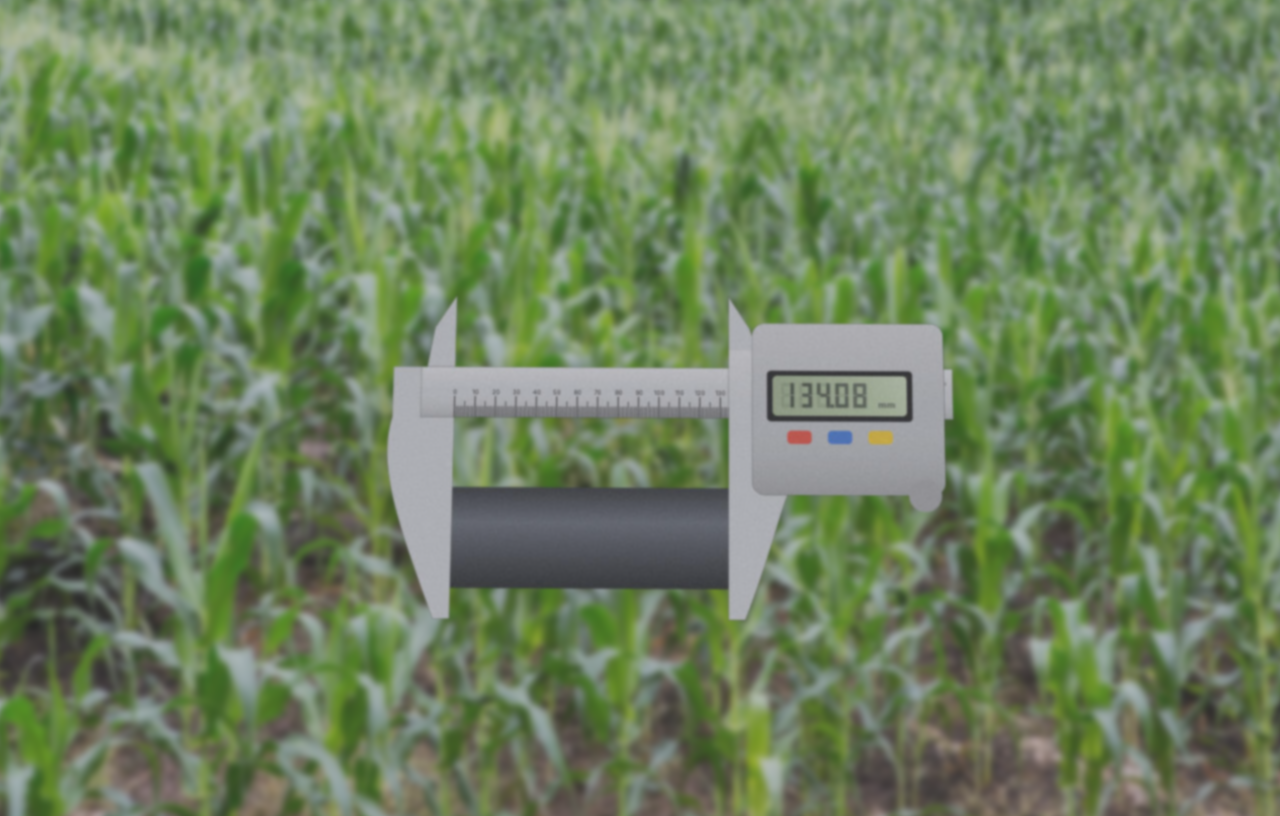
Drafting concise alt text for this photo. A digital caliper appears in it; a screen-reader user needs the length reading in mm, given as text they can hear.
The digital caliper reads 134.08 mm
